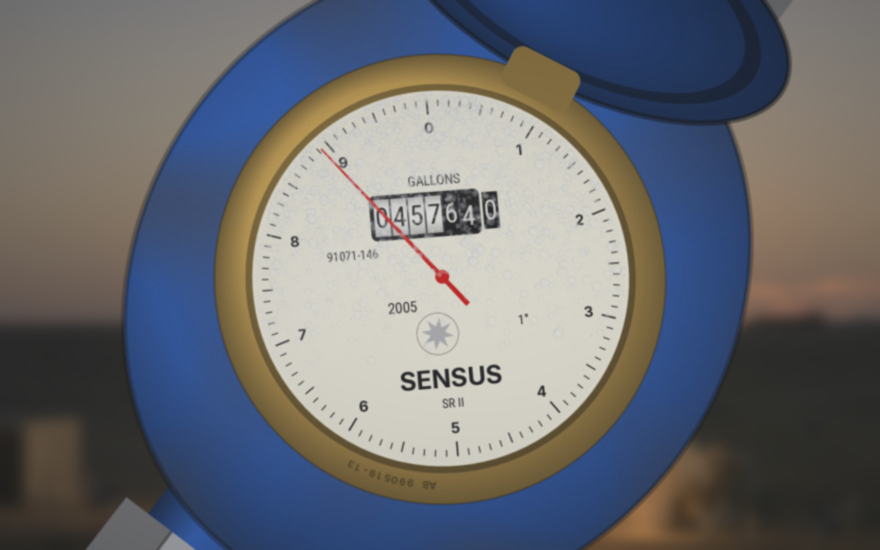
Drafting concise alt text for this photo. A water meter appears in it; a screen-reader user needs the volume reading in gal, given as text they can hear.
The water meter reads 457638.9 gal
